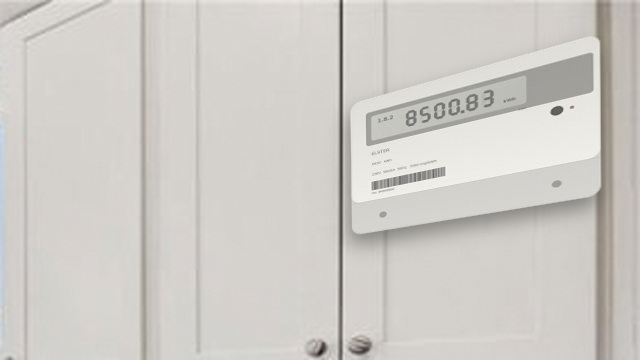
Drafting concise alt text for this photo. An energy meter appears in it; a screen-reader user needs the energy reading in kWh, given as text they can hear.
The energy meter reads 8500.83 kWh
